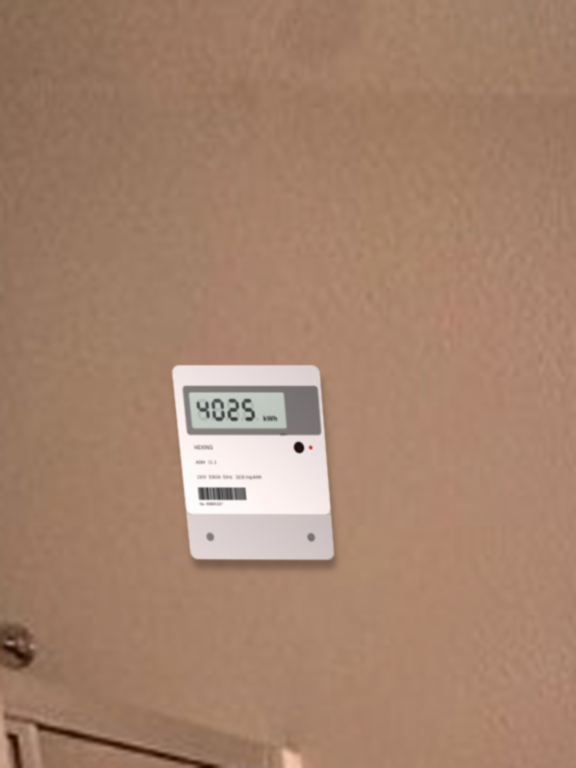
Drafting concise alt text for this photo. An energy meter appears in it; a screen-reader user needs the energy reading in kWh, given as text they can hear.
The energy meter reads 4025 kWh
